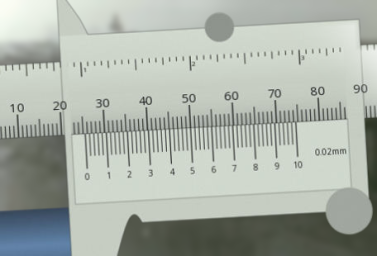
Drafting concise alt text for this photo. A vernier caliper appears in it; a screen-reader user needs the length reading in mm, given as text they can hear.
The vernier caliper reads 25.5 mm
